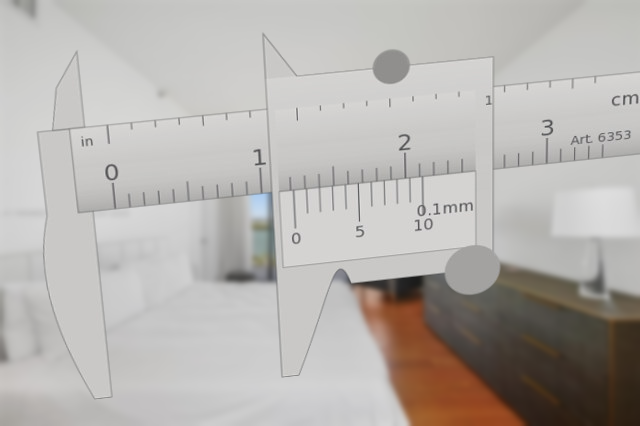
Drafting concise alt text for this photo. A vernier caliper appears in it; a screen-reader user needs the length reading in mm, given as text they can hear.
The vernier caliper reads 12.2 mm
